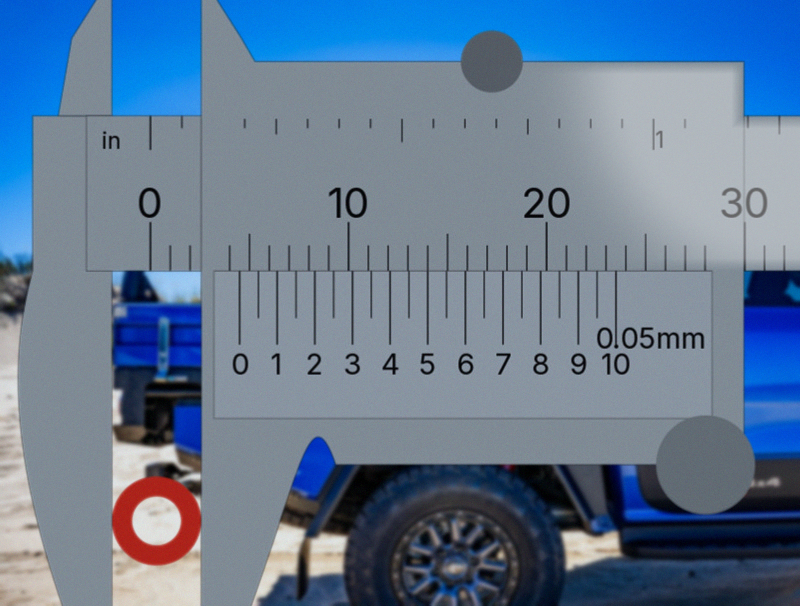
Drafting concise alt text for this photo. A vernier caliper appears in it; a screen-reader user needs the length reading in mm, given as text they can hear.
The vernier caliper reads 4.5 mm
